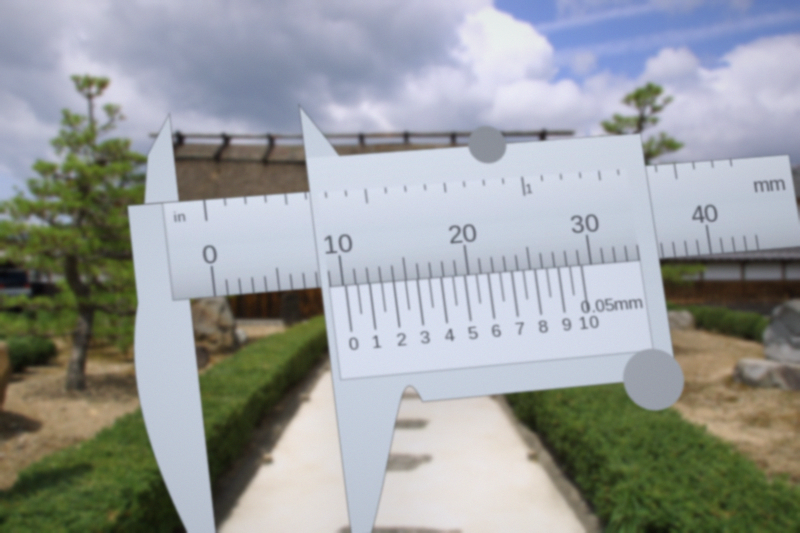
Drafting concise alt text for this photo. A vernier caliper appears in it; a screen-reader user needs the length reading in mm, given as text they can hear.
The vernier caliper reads 10.2 mm
